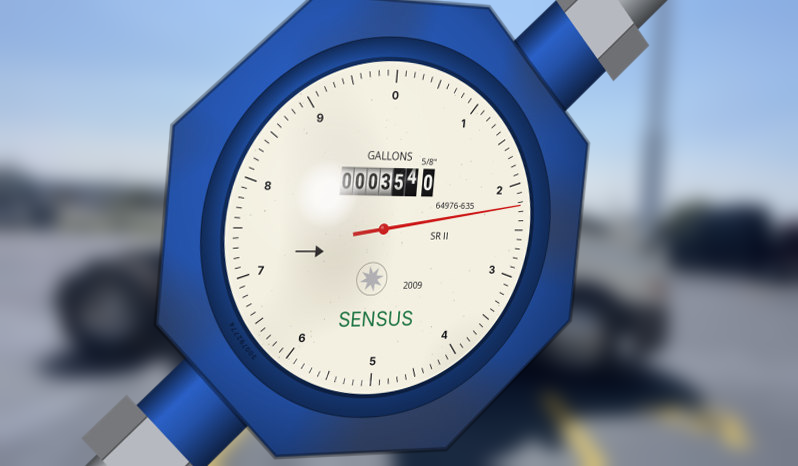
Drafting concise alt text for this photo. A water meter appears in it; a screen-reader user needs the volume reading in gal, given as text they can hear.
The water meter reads 3542.2 gal
